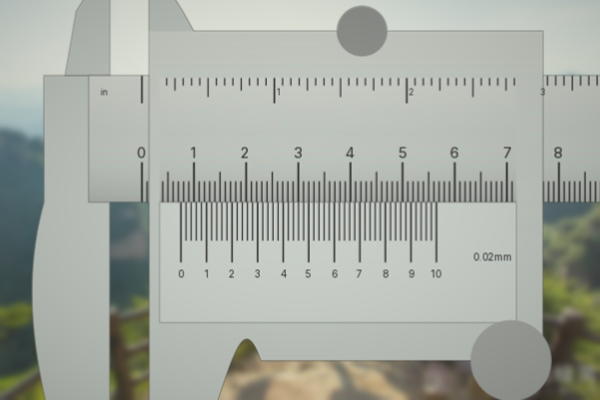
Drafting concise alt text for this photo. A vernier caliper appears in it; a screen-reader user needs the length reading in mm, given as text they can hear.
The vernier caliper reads 7.5 mm
